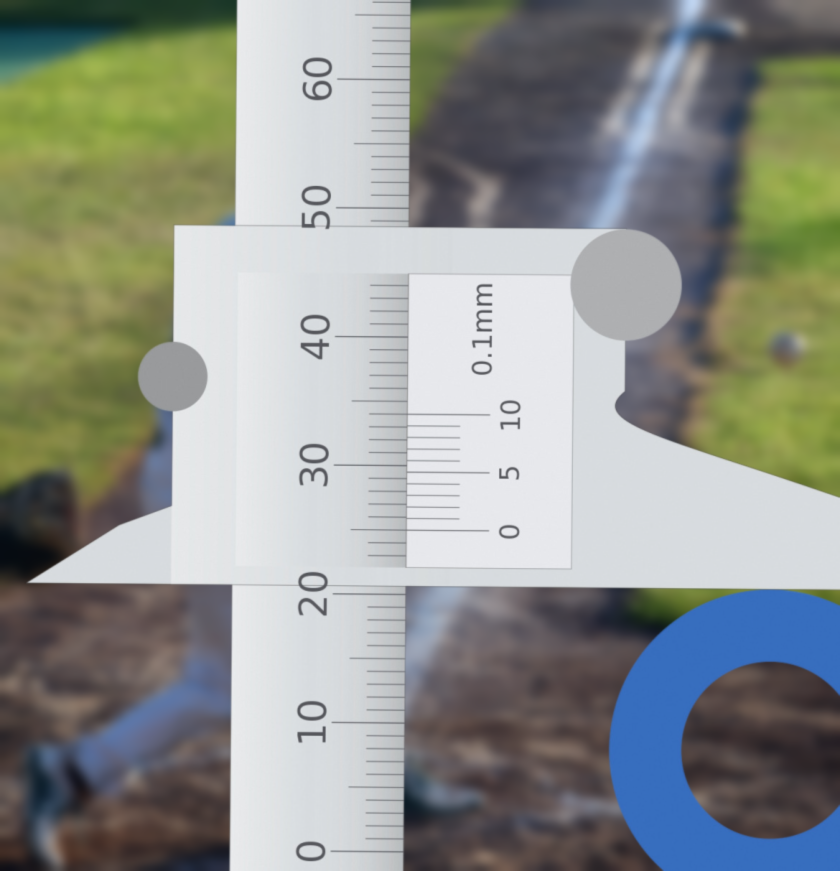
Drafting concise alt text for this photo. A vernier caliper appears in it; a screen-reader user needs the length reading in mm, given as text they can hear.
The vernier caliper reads 25.0 mm
